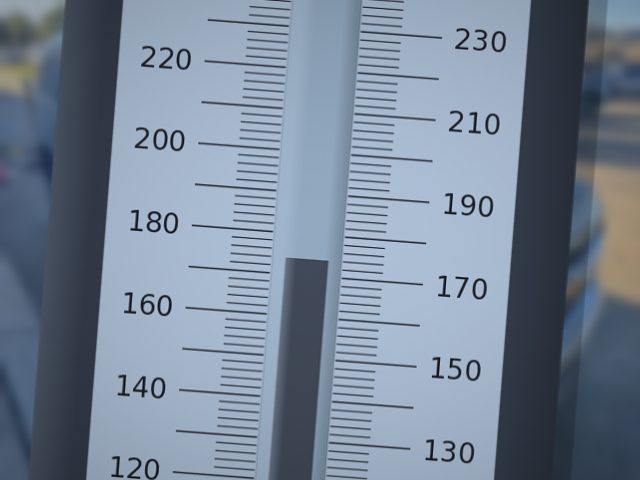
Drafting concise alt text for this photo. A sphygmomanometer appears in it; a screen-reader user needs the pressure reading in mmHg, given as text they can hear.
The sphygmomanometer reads 174 mmHg
